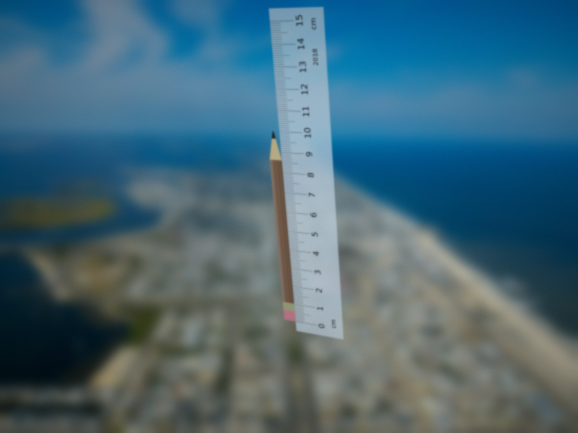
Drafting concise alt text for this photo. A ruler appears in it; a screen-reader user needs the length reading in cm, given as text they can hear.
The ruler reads 10 cm
